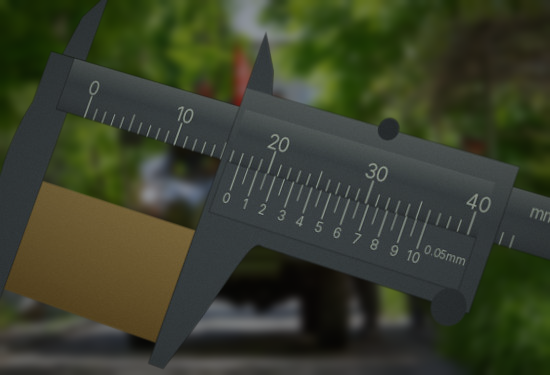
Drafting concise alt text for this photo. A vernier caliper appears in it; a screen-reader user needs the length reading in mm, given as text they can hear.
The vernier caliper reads 17.0 mm
